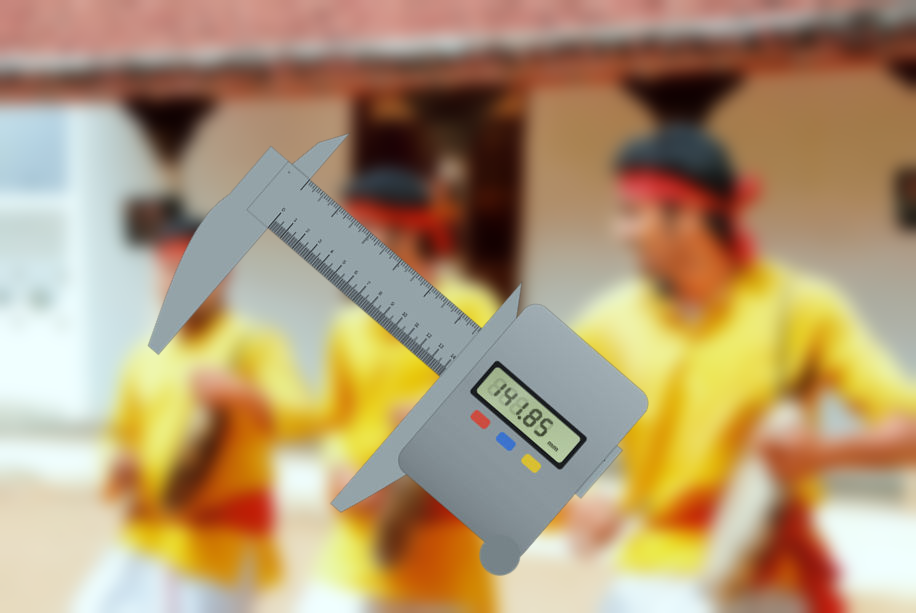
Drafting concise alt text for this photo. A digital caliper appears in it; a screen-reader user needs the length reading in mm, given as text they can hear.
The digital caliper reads 141.85 mm
